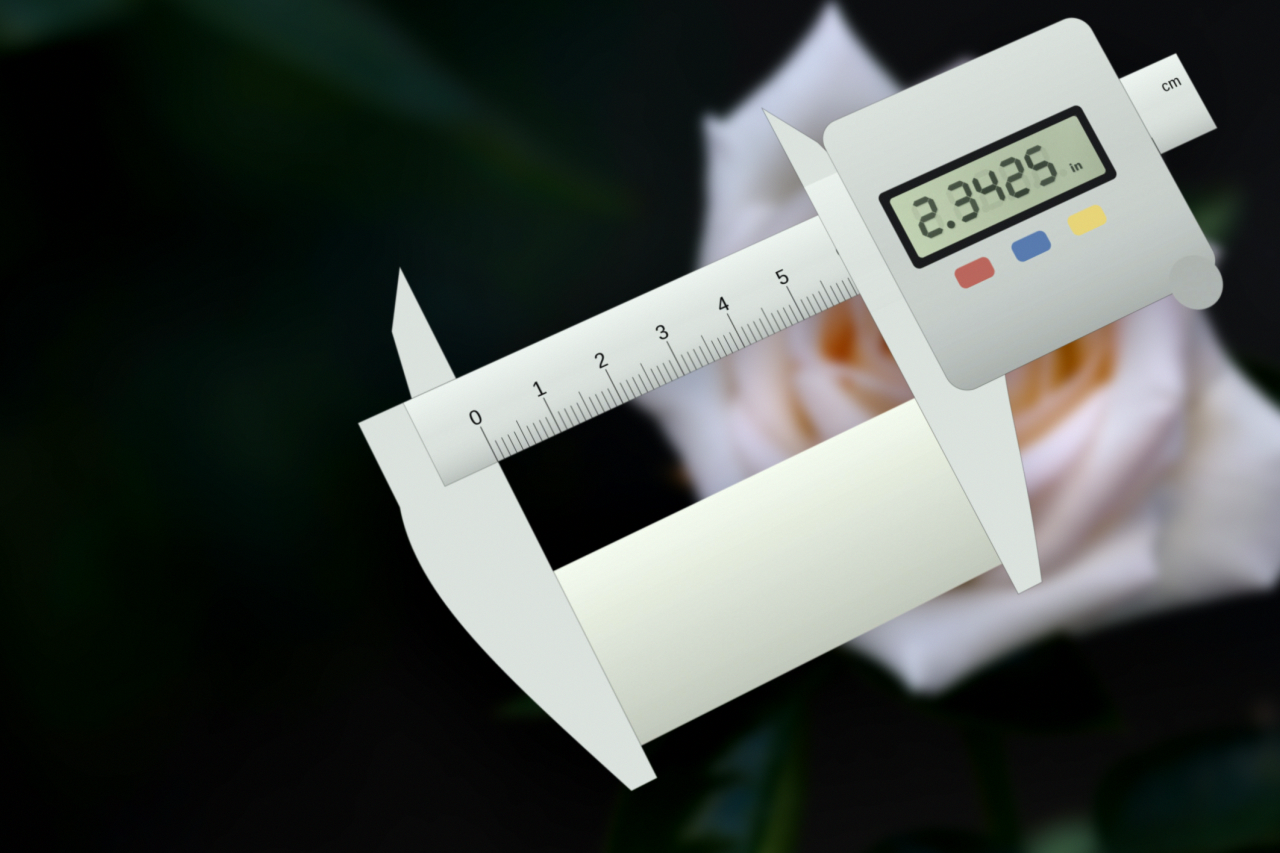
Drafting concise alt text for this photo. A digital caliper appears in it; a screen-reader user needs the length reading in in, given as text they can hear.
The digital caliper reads 2.3425 in
